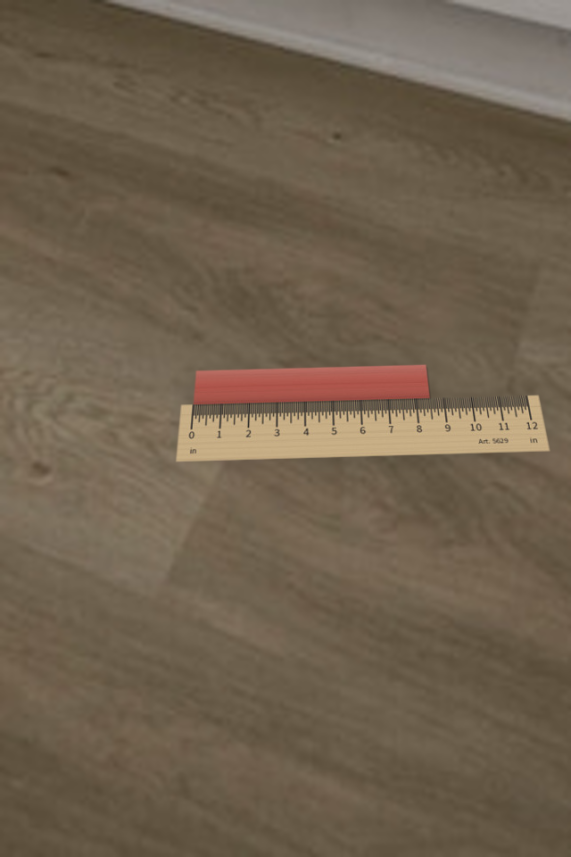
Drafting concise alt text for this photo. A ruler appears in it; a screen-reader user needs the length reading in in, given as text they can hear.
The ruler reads 8.5 in
